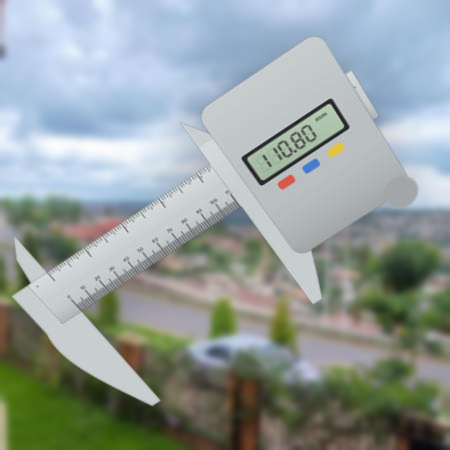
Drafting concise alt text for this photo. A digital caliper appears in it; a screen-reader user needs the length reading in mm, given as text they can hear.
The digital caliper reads 110.80 mm
